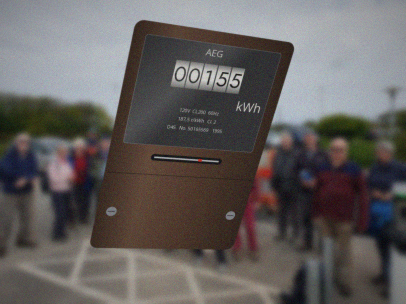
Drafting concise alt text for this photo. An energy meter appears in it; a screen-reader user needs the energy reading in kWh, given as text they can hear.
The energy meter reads 155 kWh
